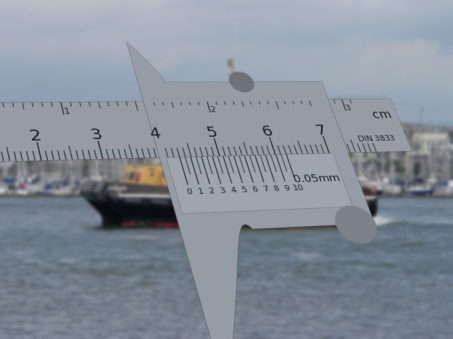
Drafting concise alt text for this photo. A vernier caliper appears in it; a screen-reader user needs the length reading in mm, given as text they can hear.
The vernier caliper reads 43.0 mm
